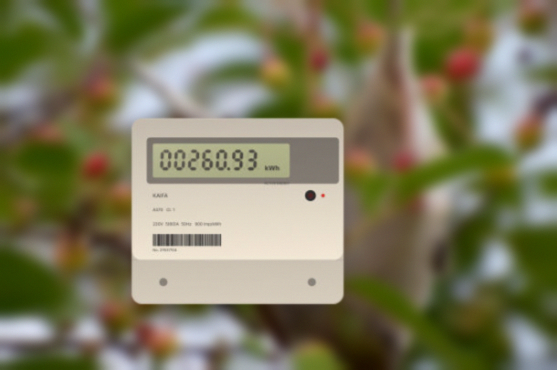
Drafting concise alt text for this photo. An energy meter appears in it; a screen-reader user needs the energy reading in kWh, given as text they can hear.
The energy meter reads 260.93 kWh
